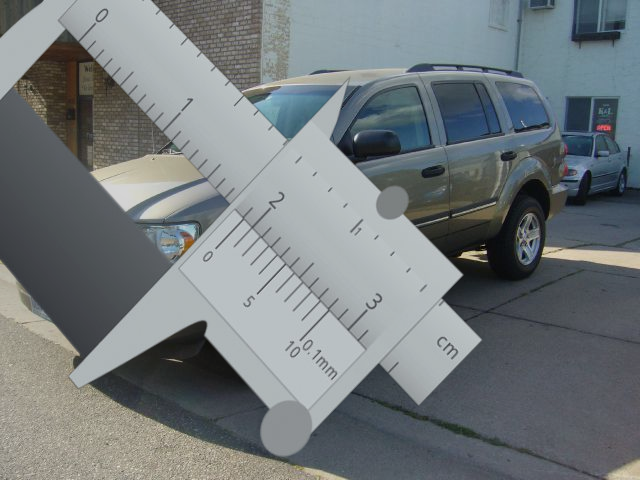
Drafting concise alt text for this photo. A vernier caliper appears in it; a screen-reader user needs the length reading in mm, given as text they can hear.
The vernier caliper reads 19.1 mm
